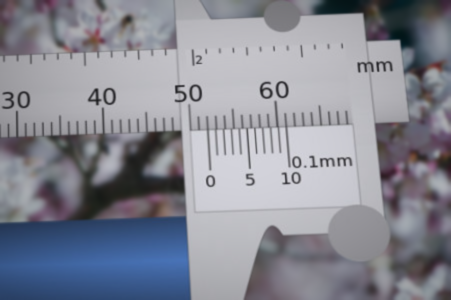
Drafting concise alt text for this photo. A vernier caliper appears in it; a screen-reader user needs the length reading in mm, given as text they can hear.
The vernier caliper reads 52.0 mm
